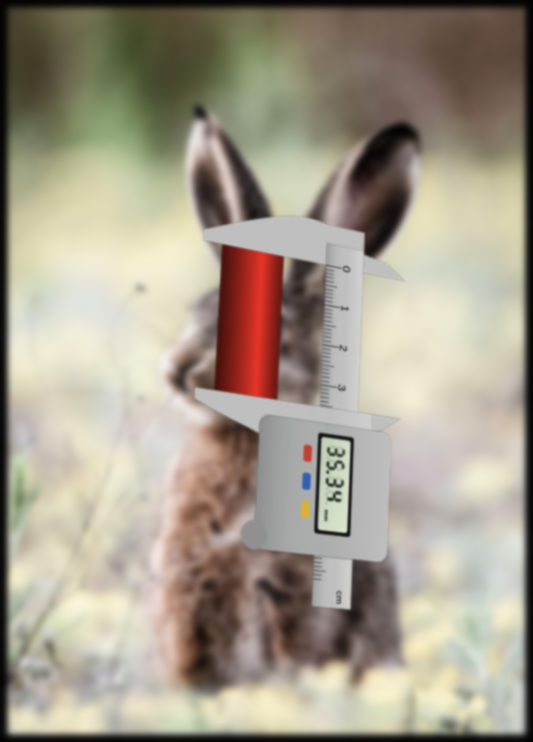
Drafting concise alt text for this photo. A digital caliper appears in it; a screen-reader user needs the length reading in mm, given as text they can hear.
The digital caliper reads 35.34 mm
